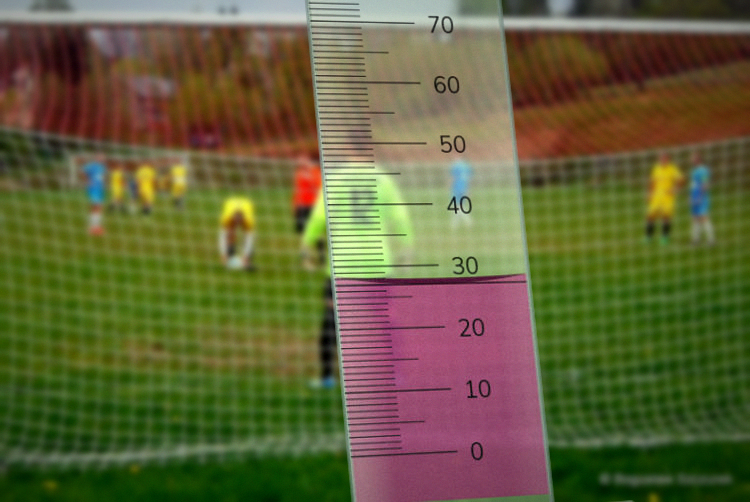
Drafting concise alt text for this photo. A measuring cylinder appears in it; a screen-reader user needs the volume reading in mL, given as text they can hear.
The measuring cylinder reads 27 mL
